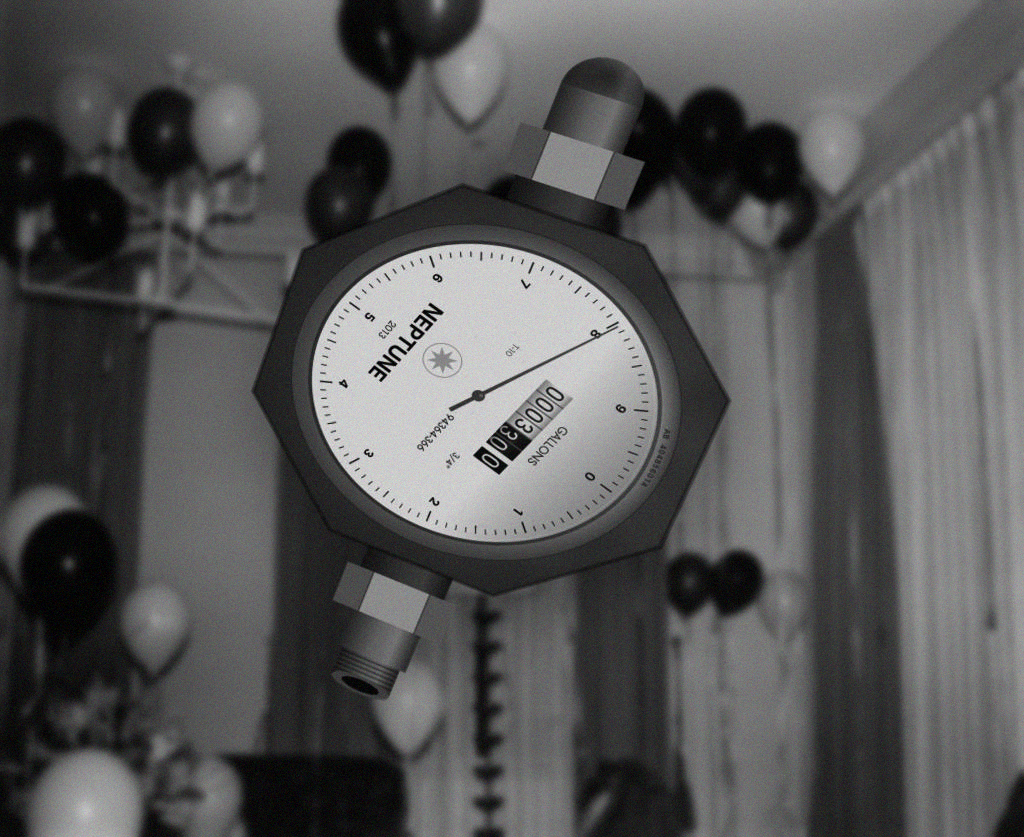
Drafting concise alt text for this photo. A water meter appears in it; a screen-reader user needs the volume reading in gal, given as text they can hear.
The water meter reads 3298.0 gal
